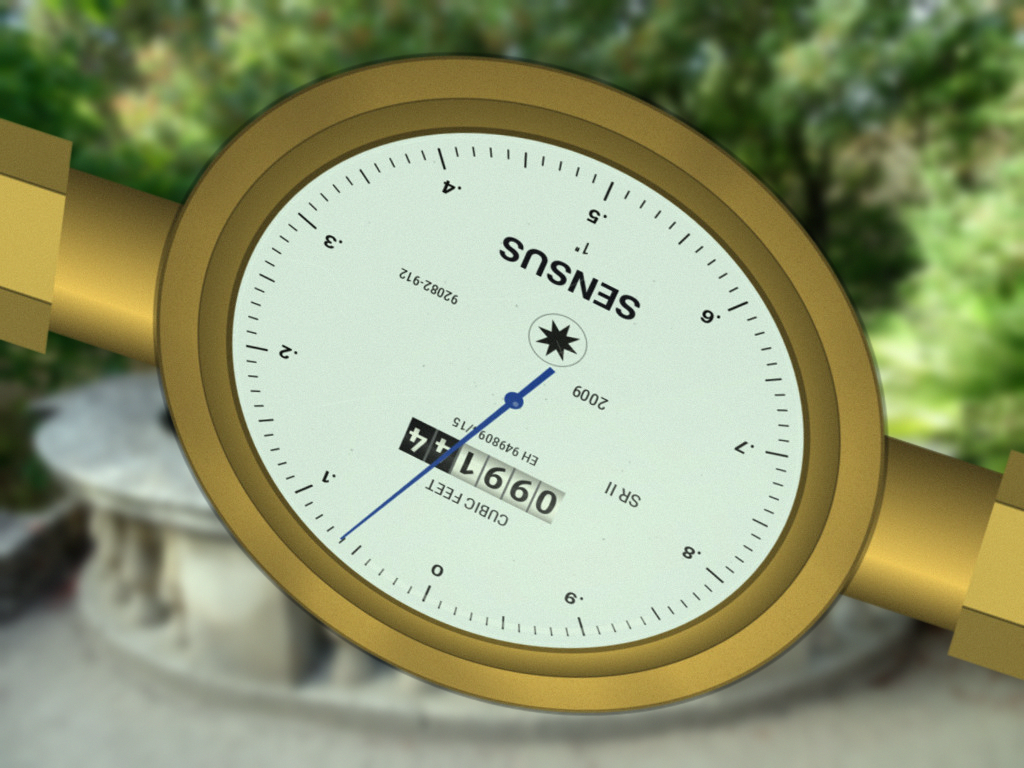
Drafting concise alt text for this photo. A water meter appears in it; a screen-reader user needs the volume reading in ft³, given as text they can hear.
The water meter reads 99144.06 ft³
